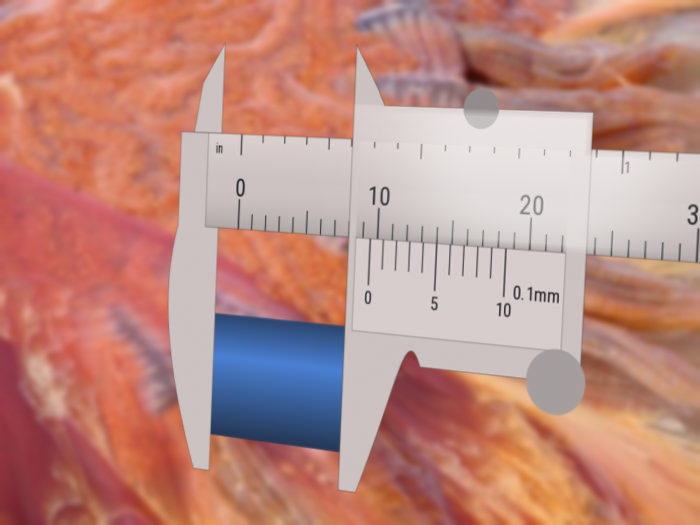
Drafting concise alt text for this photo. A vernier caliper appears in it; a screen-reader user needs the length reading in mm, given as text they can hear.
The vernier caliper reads 9.5 mm
